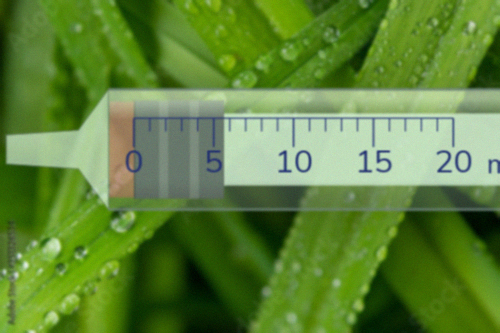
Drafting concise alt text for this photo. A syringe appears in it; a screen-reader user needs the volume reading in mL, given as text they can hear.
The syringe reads 0 mL
